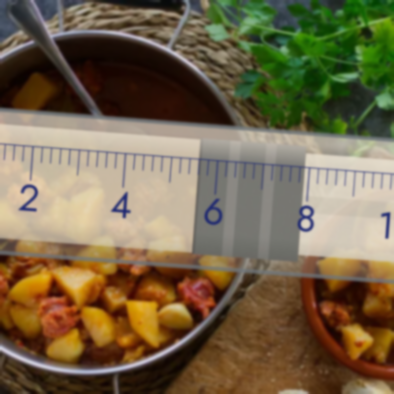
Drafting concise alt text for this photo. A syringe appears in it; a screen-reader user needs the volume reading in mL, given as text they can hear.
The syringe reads 5.6 mL
